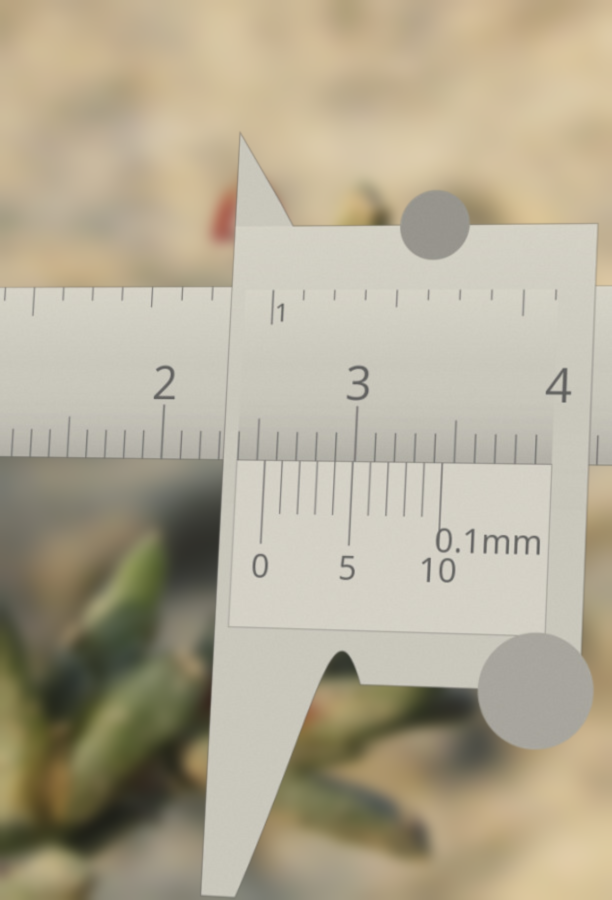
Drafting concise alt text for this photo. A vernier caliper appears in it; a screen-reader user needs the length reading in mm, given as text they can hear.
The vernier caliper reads 25.4 mm
